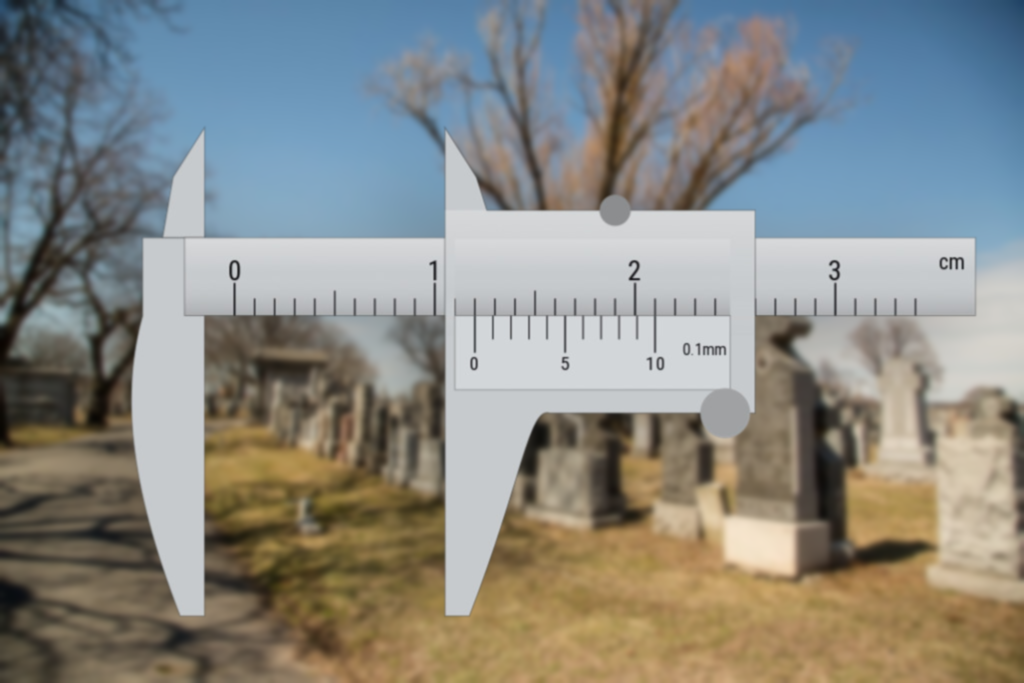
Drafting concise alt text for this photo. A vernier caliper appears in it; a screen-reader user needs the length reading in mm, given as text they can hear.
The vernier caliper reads 12.0 mm
